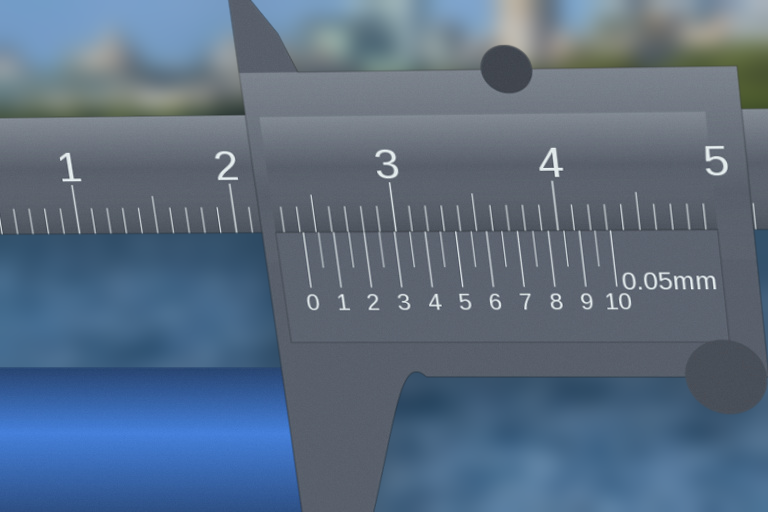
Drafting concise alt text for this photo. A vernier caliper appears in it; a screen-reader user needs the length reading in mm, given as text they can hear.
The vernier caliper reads 24.2 mm
